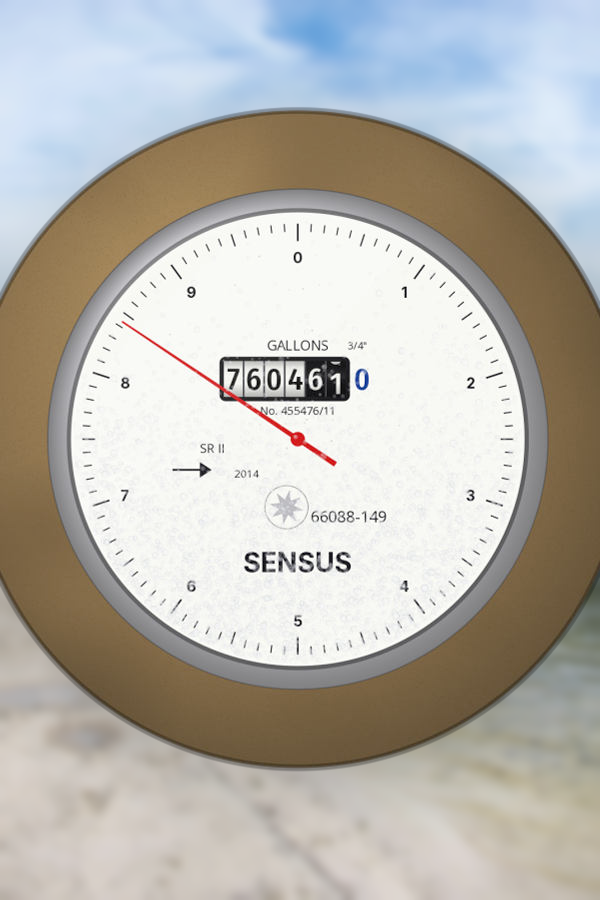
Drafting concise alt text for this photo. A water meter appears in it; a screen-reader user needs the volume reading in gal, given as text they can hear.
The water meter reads 7604608.4 gal
